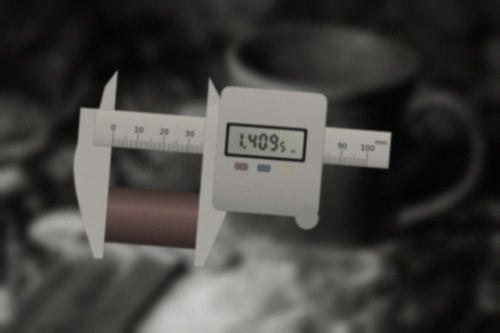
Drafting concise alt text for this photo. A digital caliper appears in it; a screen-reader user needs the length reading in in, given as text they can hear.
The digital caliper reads 1.4095 in
